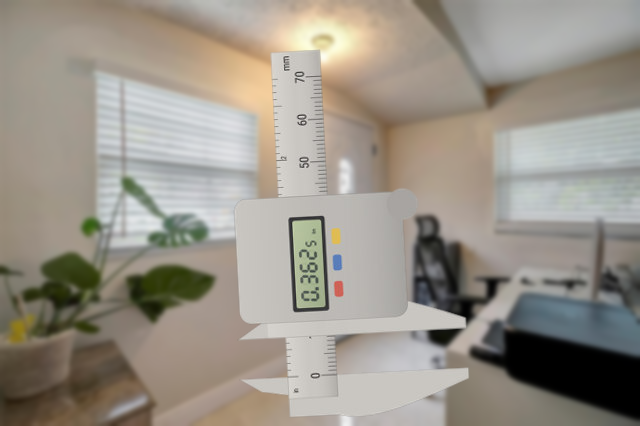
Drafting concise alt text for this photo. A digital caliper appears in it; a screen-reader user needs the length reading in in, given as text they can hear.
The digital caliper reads 0.3625 in
